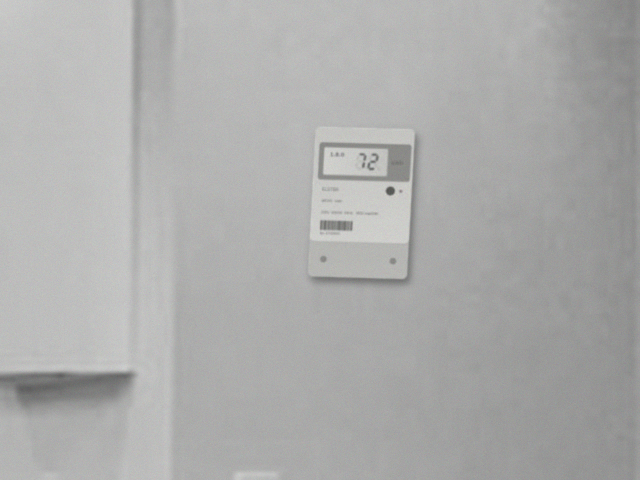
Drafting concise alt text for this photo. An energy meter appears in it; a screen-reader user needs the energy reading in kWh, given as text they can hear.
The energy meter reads 72 kWh
